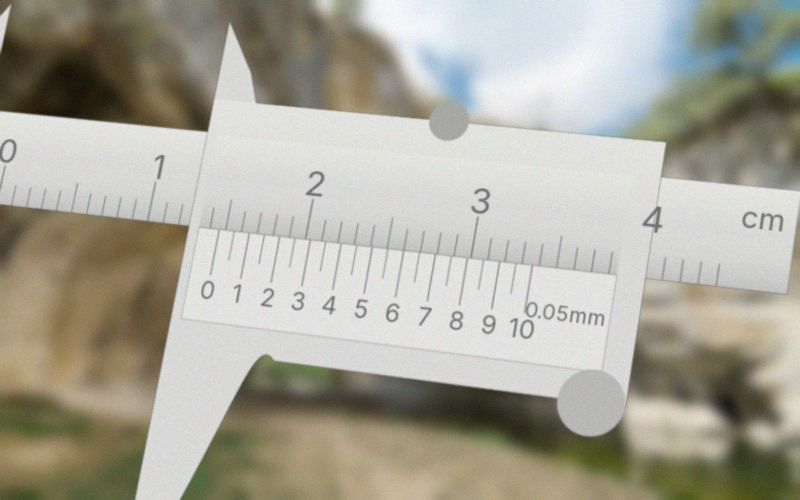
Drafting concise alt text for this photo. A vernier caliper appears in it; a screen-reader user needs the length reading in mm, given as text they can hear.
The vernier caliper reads 14.6 mm
